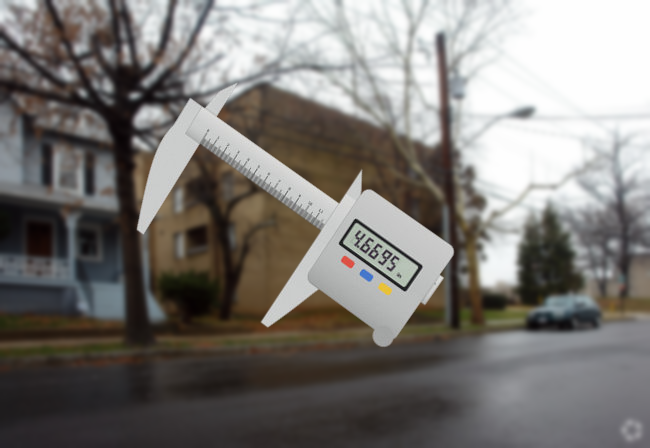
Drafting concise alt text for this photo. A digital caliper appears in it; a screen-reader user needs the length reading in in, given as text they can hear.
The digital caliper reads 4.6695 in
